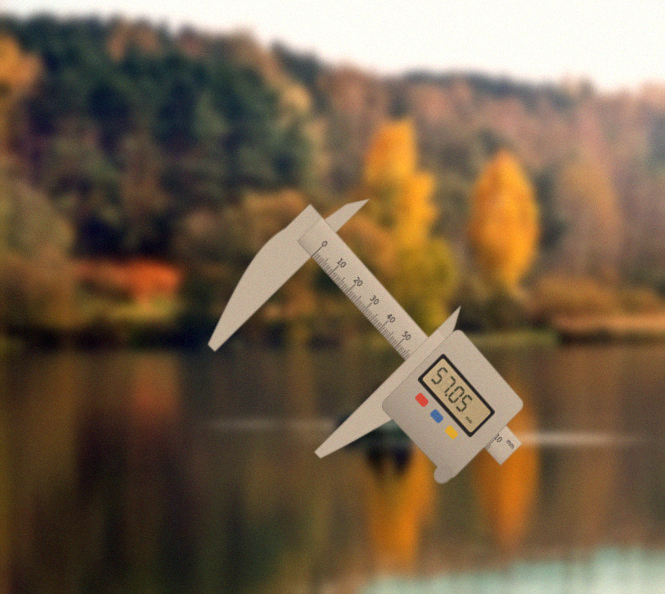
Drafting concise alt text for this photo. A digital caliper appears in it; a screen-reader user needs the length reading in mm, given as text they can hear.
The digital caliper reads 57.05 mm
